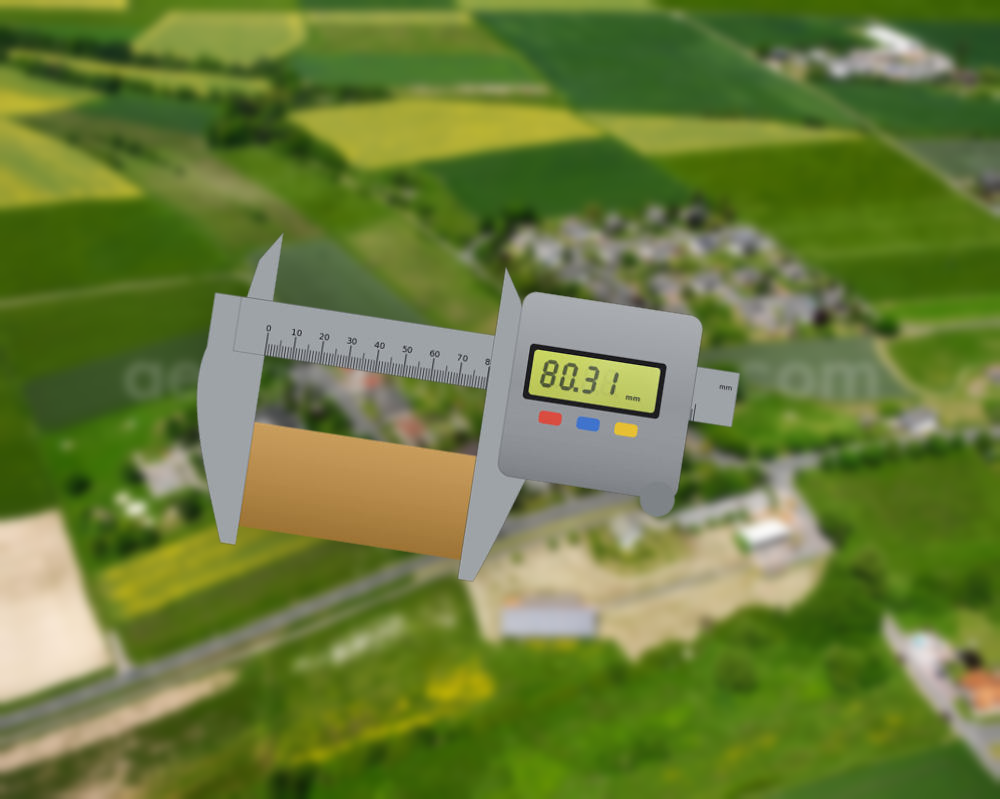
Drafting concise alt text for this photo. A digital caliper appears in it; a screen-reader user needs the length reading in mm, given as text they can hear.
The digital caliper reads 80.31 mm
